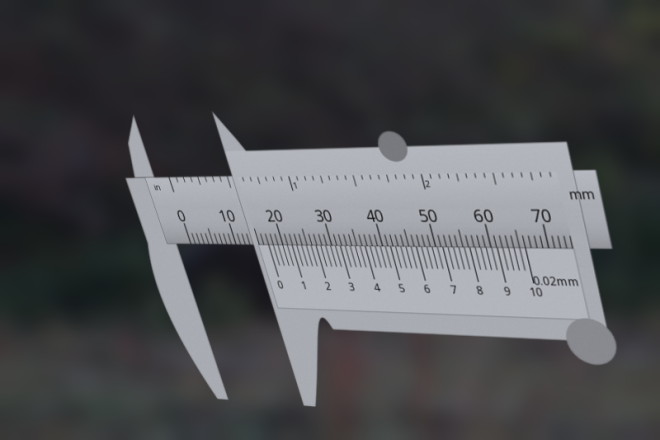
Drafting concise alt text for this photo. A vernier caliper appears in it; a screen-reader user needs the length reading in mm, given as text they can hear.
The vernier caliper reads 17.0 mm
